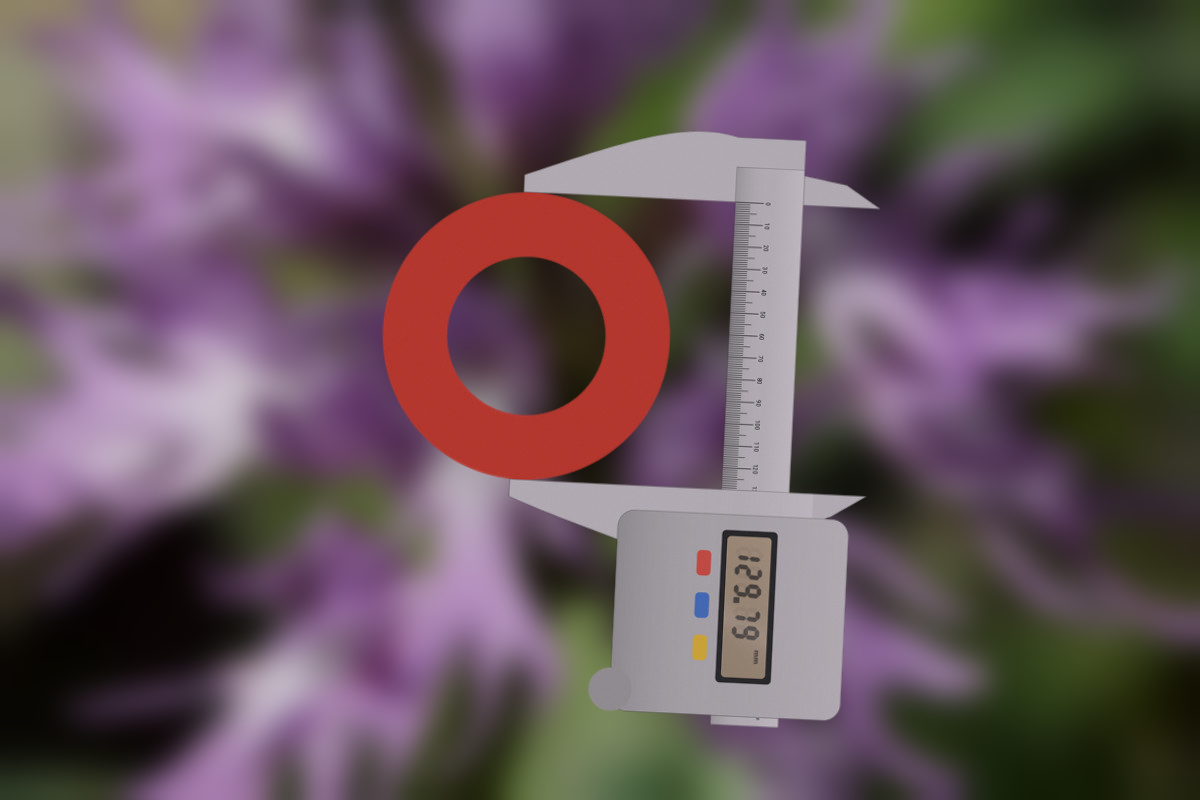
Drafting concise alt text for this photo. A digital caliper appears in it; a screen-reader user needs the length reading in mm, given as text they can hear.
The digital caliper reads 129.79 mm
